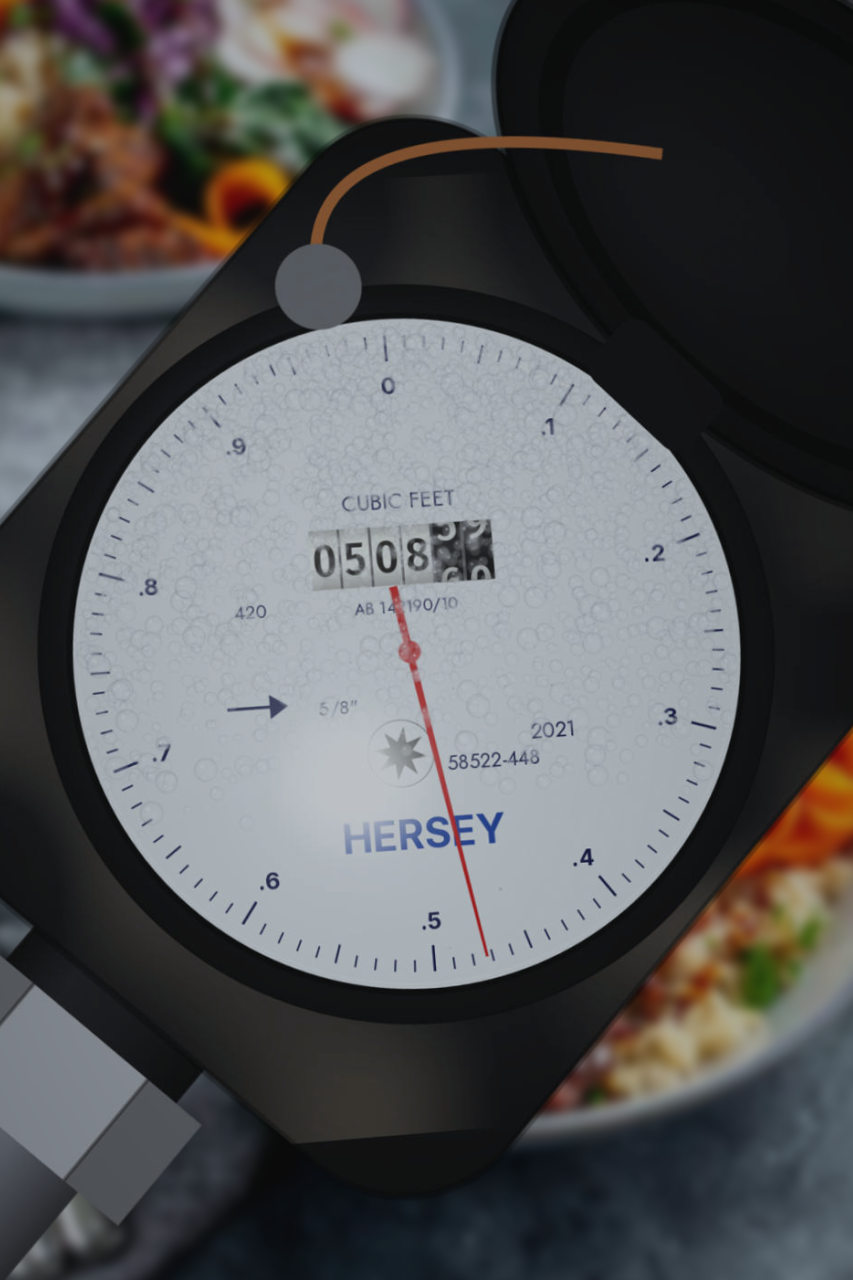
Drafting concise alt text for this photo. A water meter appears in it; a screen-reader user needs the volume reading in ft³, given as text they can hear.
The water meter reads 50859.47 ft³
